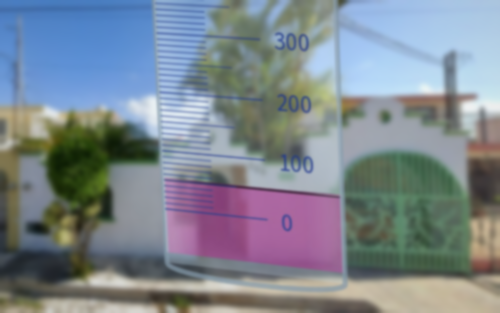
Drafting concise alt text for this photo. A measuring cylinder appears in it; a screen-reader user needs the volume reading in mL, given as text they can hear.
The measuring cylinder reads 50 mL
